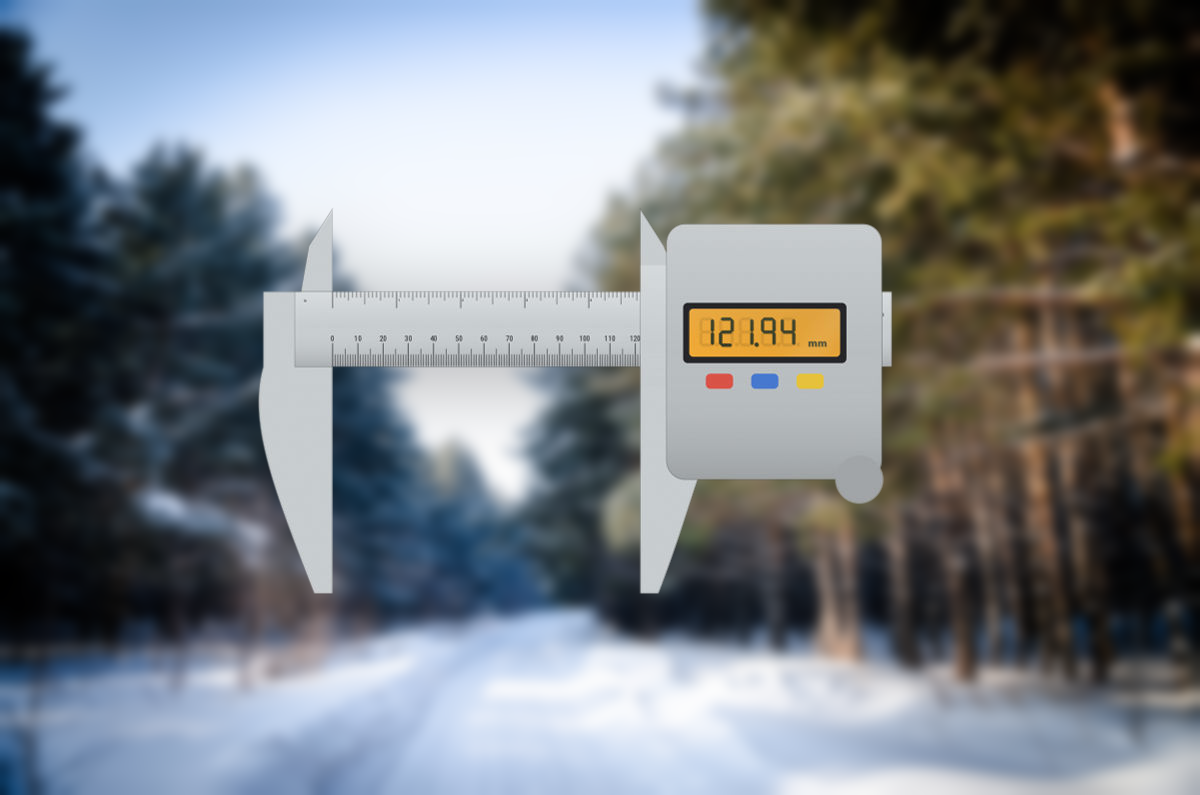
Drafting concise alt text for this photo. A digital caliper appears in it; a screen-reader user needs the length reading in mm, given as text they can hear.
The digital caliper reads 121.94 mm
